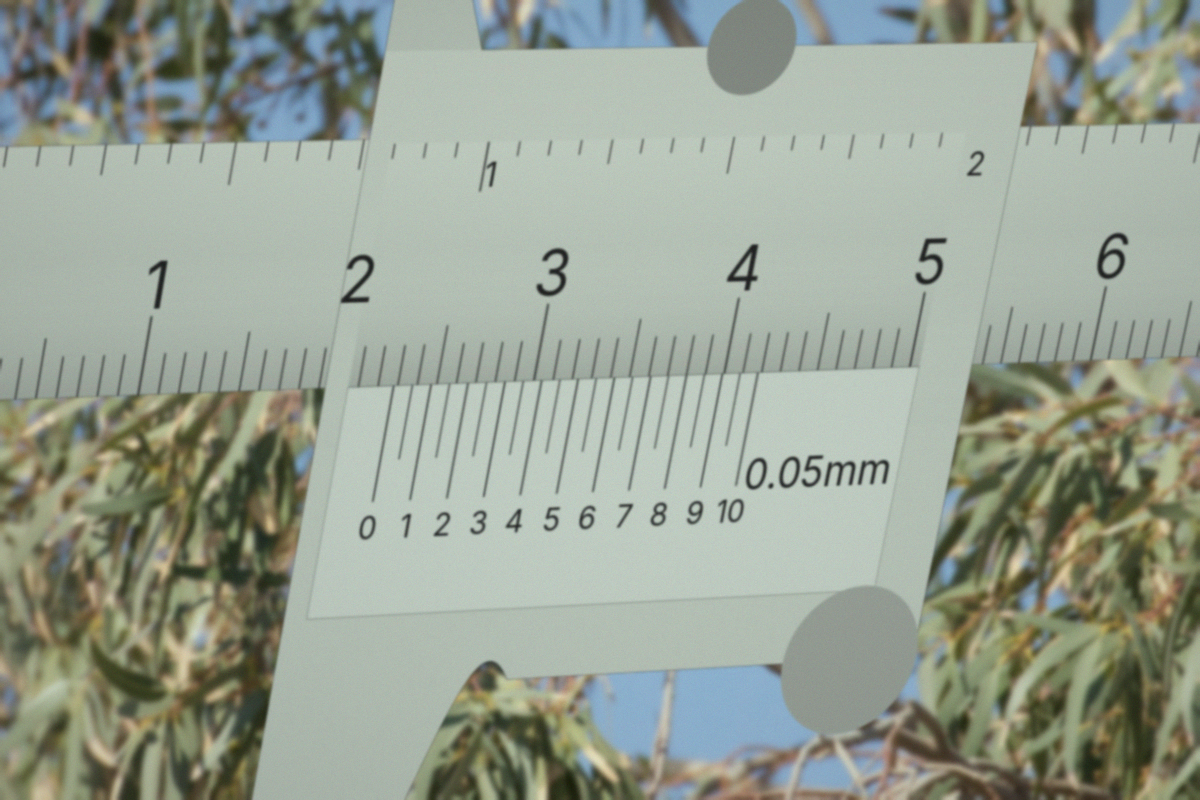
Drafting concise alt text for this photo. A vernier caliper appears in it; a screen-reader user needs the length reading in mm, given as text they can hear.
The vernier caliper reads 22.8 mm
